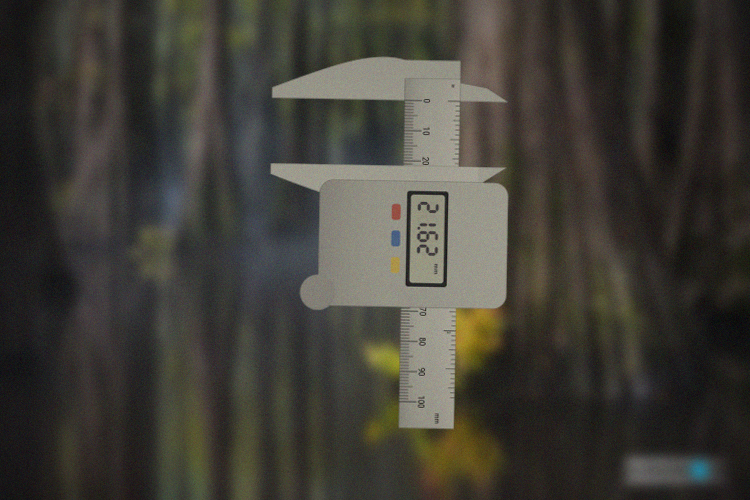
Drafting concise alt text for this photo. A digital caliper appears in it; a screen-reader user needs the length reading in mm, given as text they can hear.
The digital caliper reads 21.62 mm
